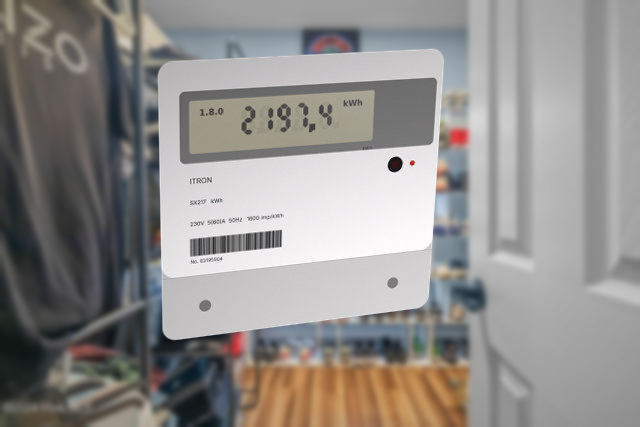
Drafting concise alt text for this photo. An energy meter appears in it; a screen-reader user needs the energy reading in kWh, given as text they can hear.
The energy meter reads 2197.4 kWh
